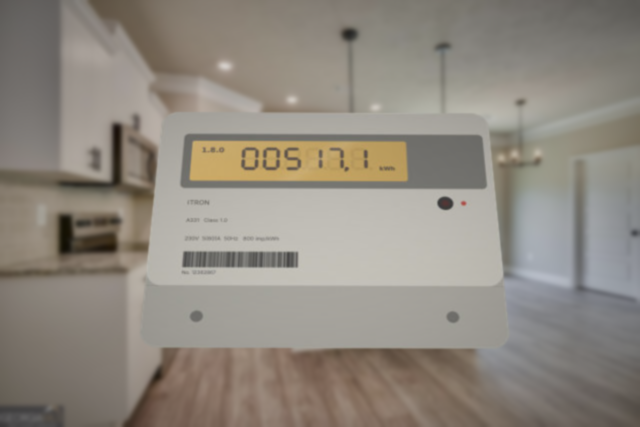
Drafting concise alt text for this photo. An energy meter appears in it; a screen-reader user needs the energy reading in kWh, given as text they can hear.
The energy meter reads 517.1 kWh
